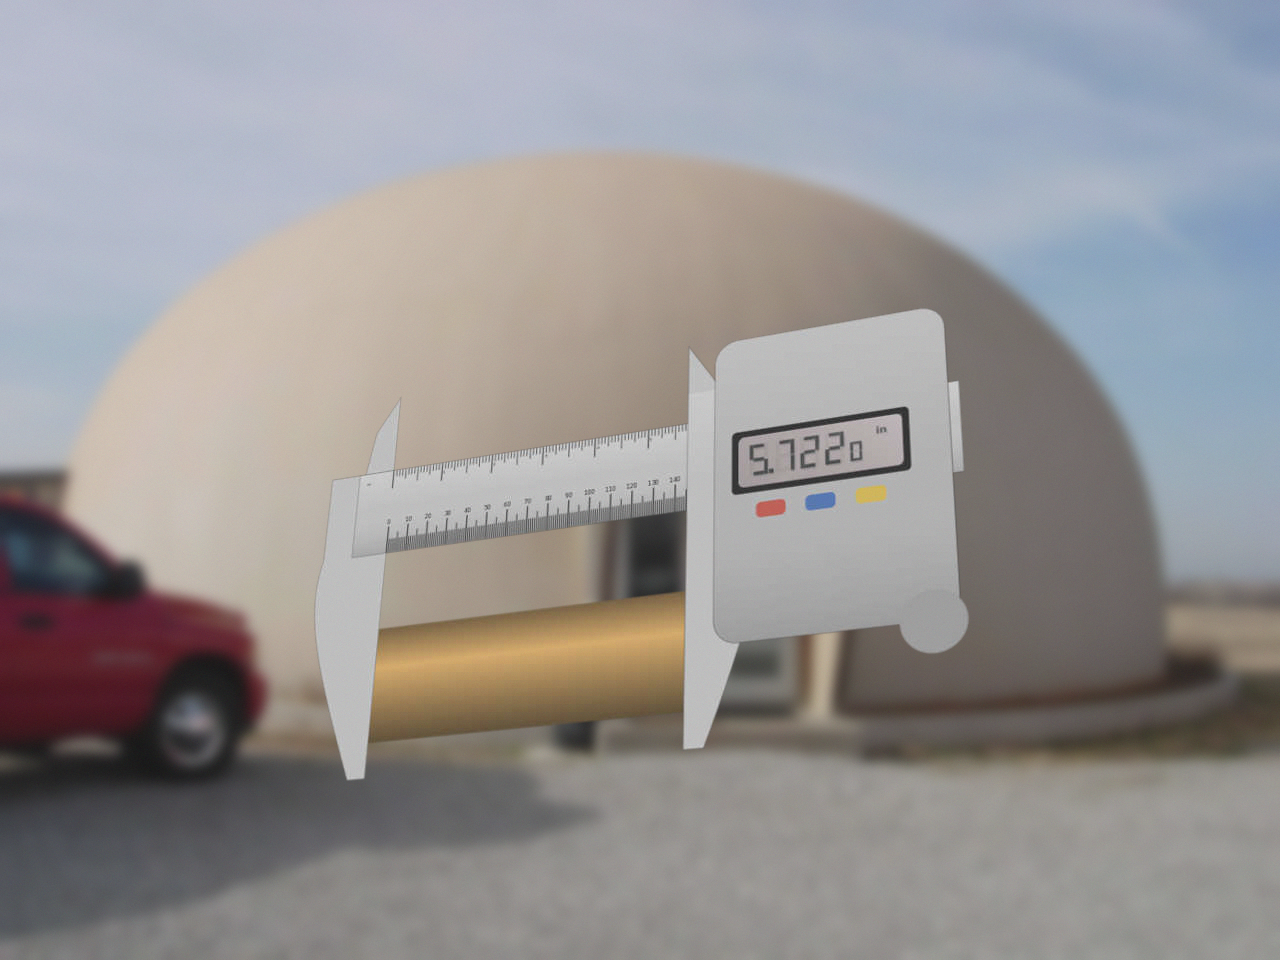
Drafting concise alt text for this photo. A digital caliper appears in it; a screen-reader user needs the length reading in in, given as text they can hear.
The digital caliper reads 5.7220 in
